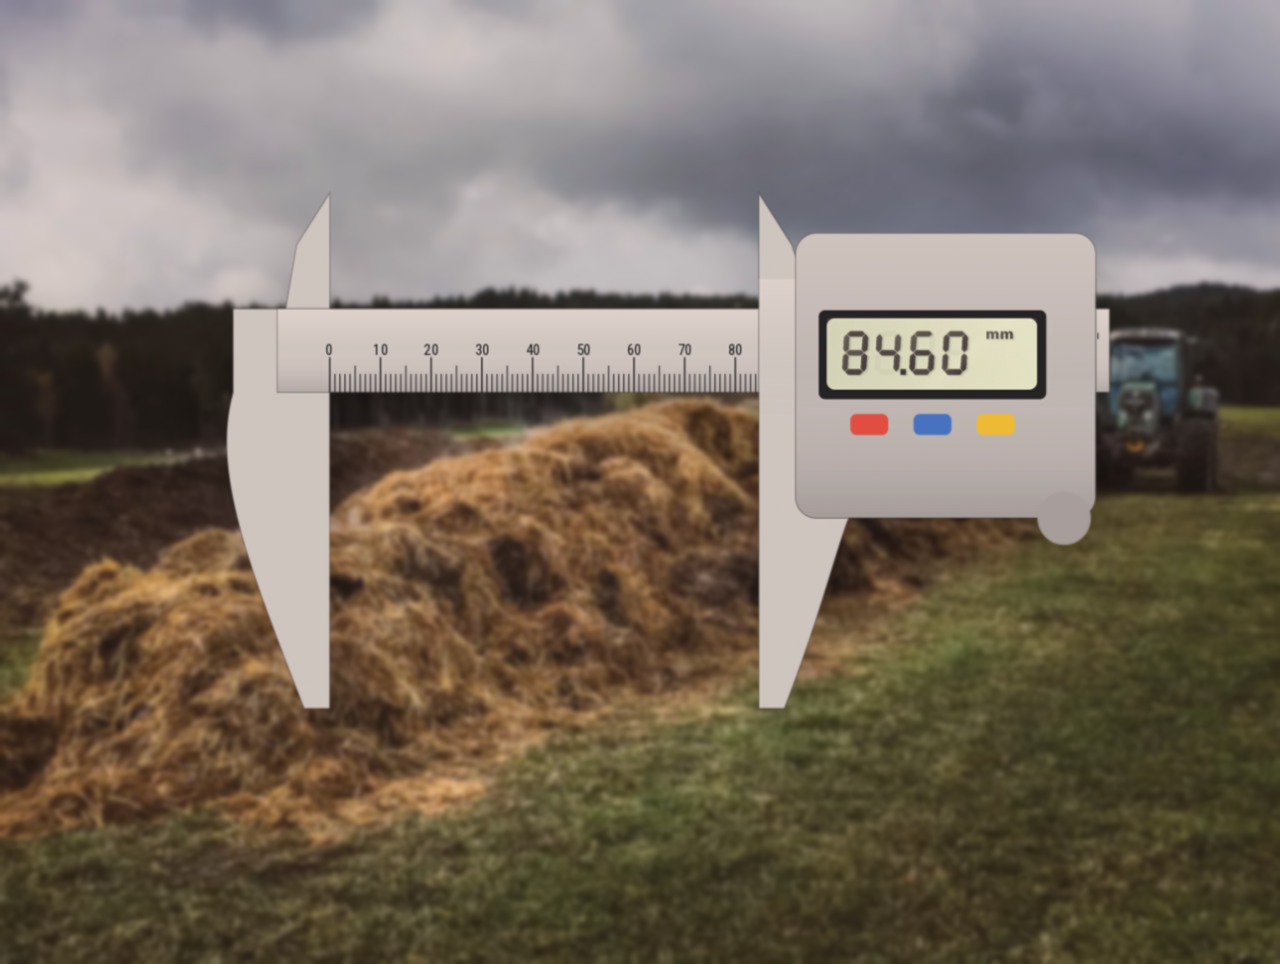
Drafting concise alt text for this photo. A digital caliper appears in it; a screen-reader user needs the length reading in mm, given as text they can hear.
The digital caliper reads 84.60 mm
